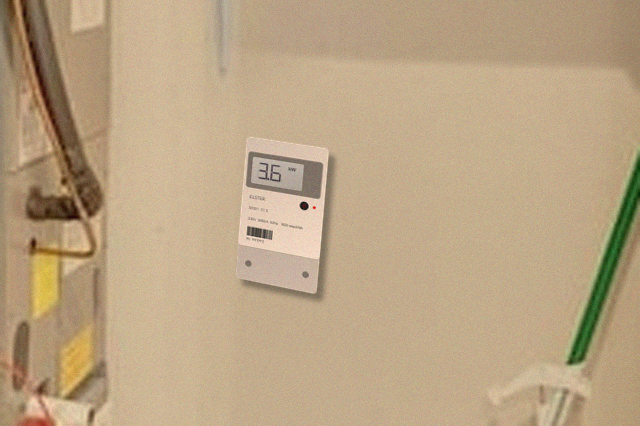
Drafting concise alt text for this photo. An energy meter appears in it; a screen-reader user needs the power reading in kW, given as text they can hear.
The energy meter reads 3.6 kW
